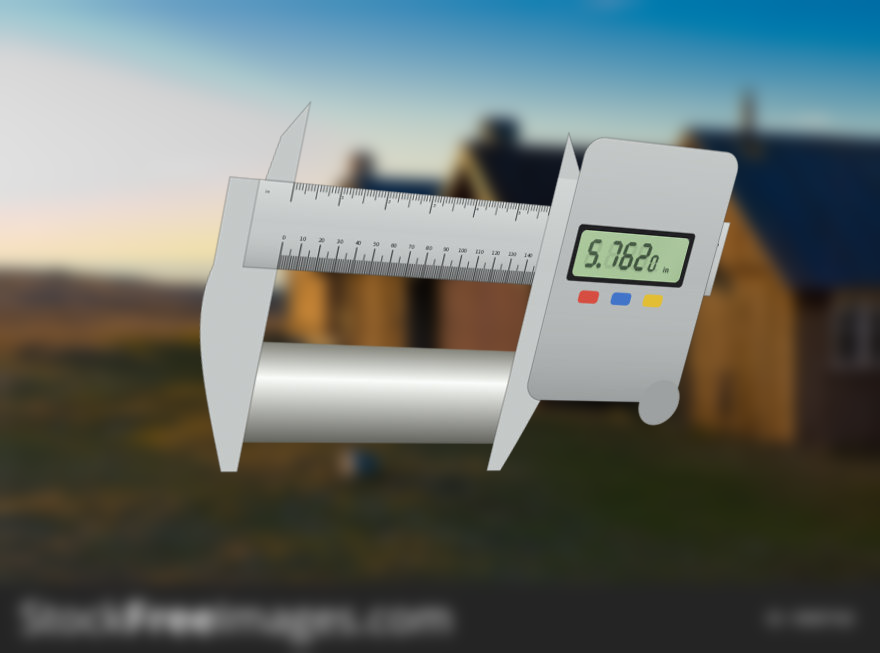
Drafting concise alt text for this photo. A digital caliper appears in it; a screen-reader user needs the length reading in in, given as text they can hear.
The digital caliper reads 5.7620 in
